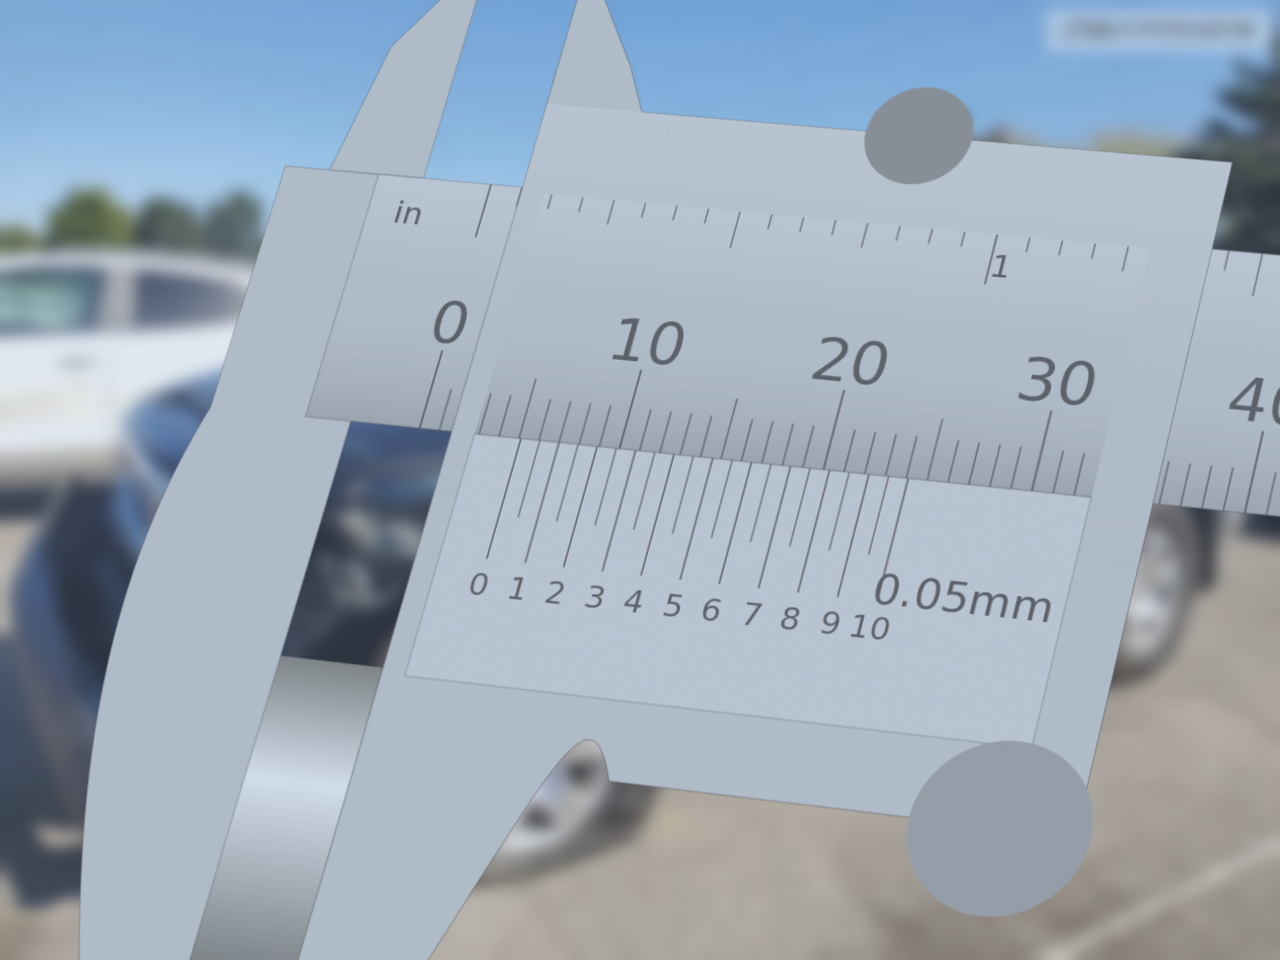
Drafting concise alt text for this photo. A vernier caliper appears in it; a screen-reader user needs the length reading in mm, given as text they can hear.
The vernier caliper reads 5.1 mm
